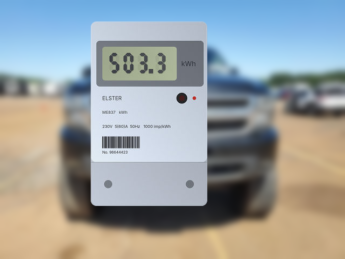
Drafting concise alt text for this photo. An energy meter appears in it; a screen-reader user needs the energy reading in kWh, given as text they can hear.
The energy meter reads 503.3 kWh
